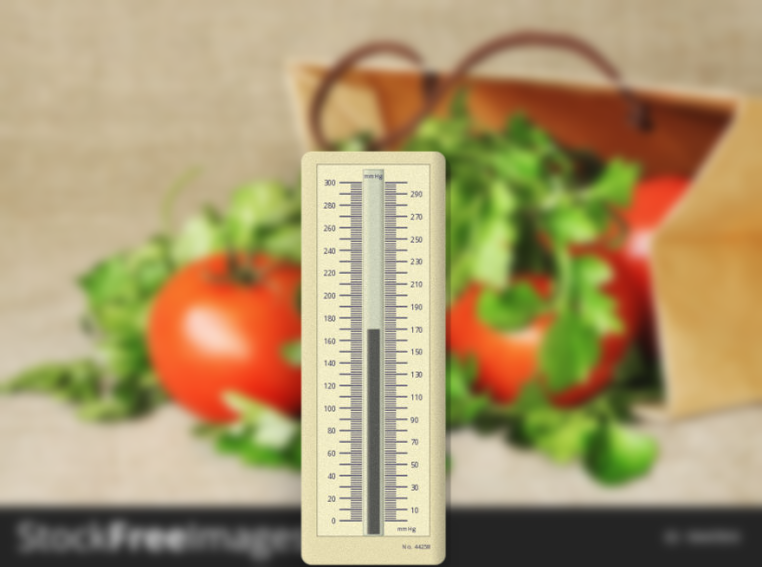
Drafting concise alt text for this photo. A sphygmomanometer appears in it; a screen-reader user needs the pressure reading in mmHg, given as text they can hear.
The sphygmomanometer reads 170 mmHg
